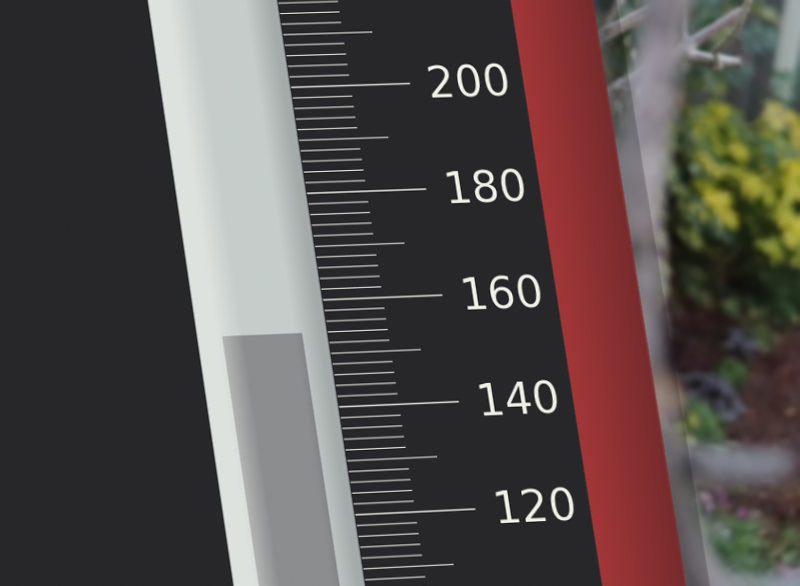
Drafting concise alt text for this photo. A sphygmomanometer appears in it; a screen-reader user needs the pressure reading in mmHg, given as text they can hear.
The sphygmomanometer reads 154 mmHg
